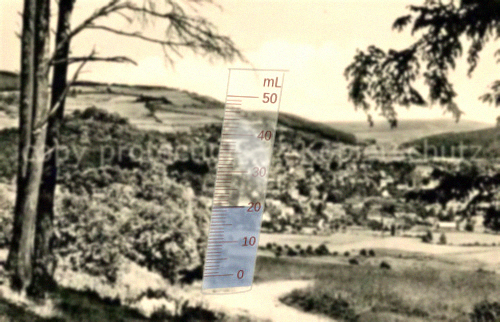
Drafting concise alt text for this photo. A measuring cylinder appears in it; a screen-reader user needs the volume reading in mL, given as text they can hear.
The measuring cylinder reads 20 mL
